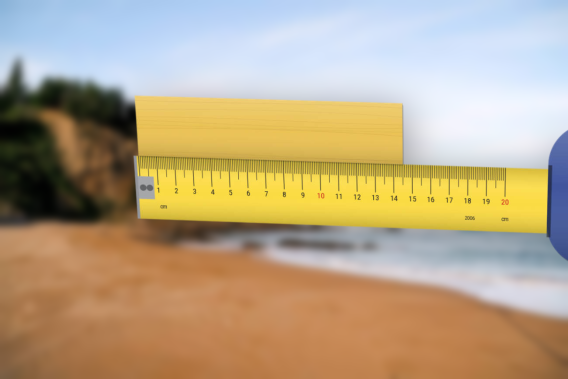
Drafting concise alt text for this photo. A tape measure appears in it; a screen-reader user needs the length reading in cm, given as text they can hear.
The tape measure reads 14.5 cm
